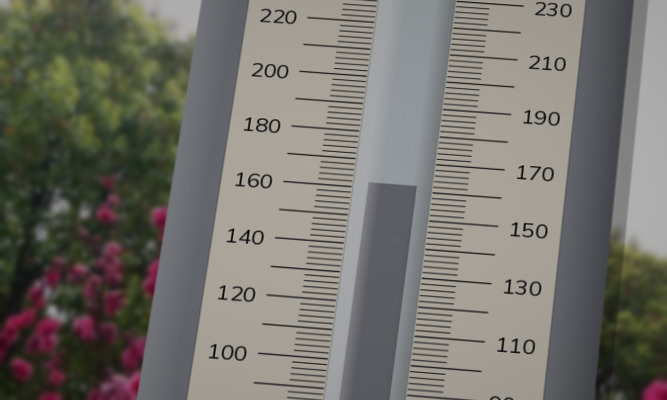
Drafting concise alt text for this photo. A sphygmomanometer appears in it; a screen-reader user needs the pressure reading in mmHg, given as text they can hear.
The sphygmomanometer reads 162 mmHg
